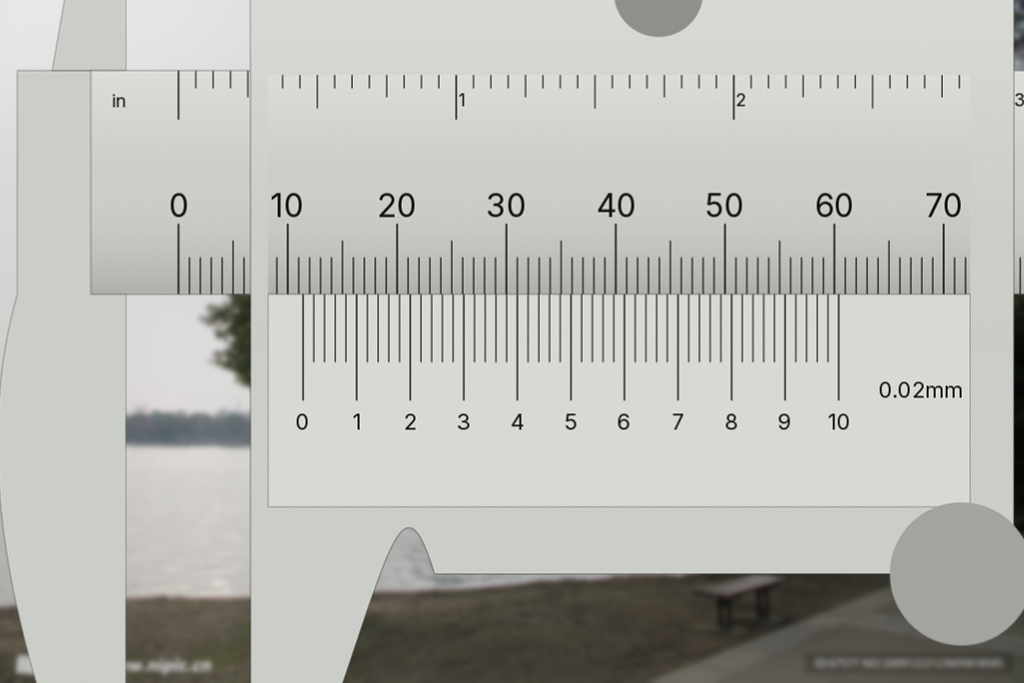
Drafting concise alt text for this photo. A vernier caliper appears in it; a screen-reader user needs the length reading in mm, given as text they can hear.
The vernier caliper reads 11.4 mm
